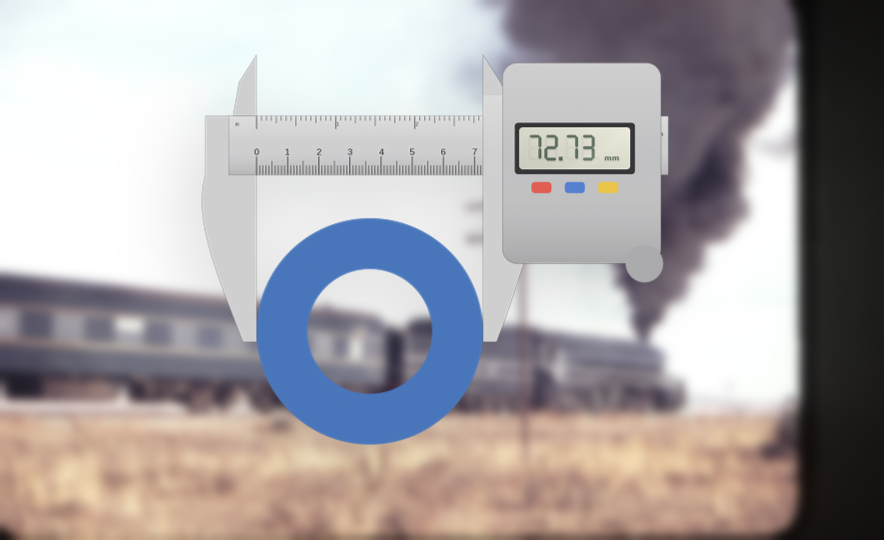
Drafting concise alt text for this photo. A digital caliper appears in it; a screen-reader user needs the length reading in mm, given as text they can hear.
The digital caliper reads 72.73 mm
